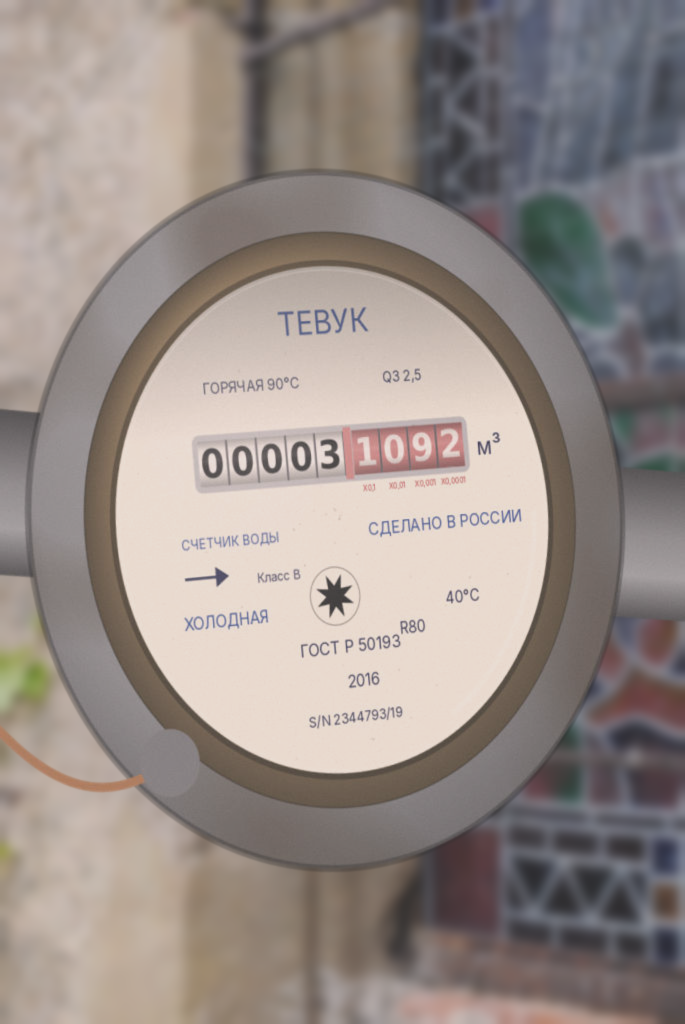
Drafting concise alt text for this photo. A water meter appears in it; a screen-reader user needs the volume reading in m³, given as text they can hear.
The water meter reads 3.1092 m³
